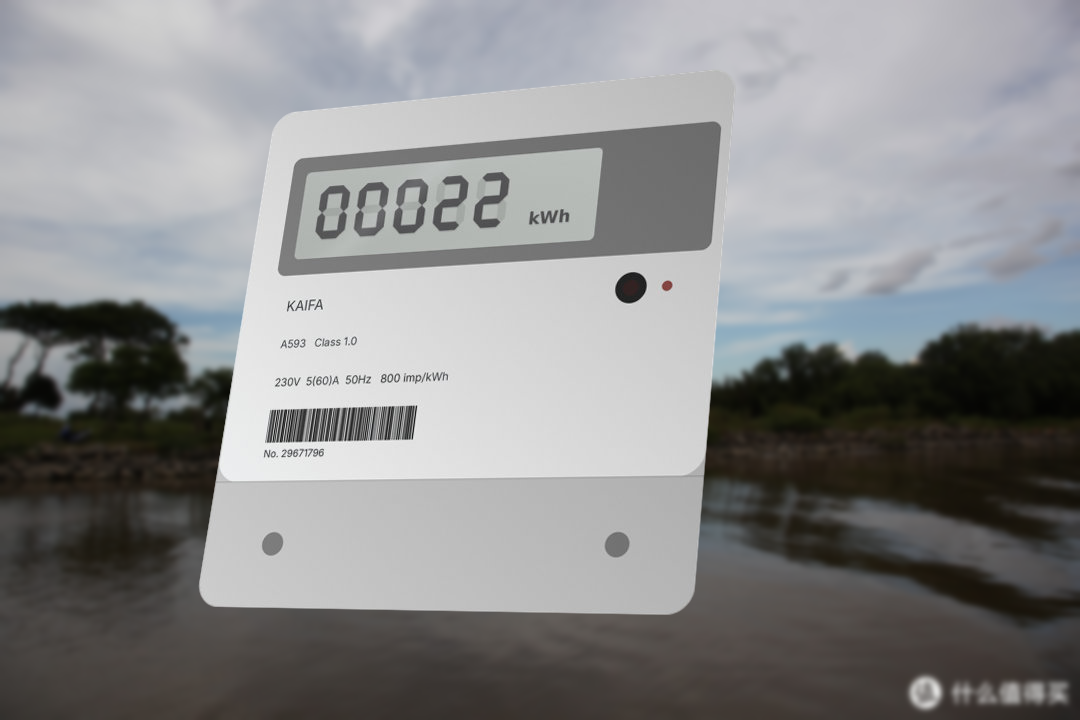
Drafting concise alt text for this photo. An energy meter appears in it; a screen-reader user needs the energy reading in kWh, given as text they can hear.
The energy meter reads 22 kWh
